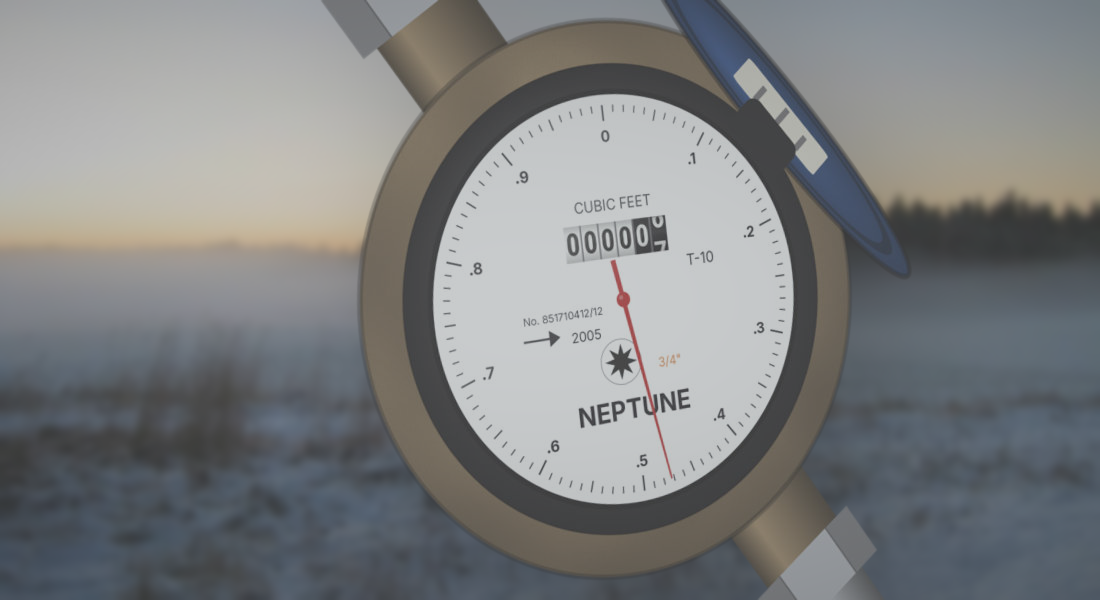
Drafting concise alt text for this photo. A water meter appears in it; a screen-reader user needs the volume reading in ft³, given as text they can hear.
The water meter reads 6.47 ft³
